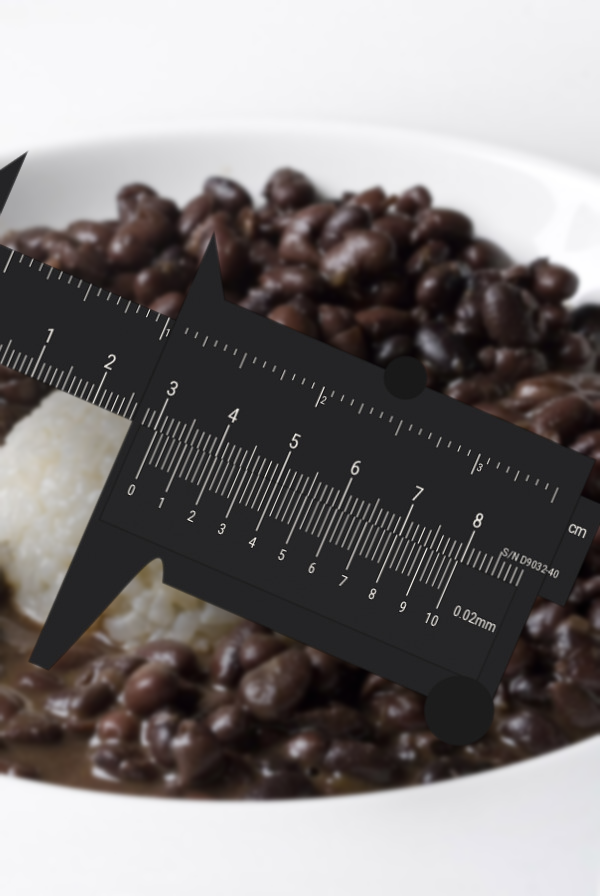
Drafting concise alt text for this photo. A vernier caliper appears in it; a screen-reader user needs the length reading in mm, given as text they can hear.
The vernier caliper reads 30.4 mm
